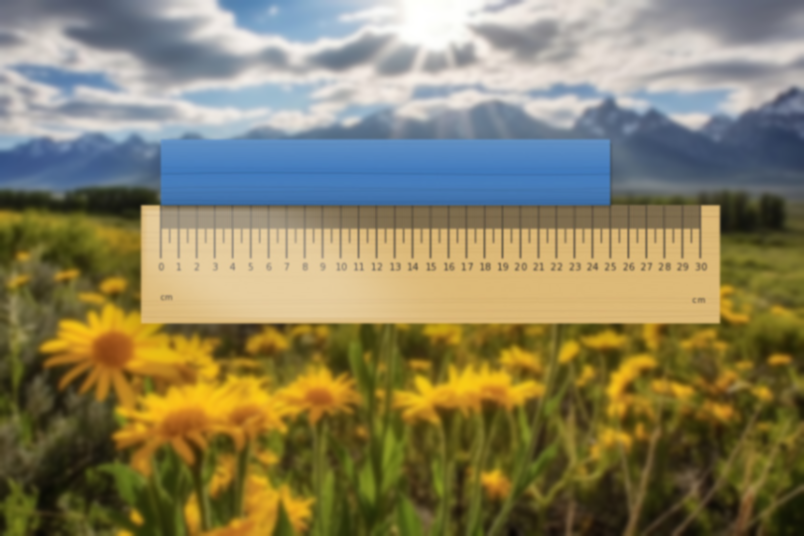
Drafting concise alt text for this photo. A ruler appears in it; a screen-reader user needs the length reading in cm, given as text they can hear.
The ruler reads 25 cm
